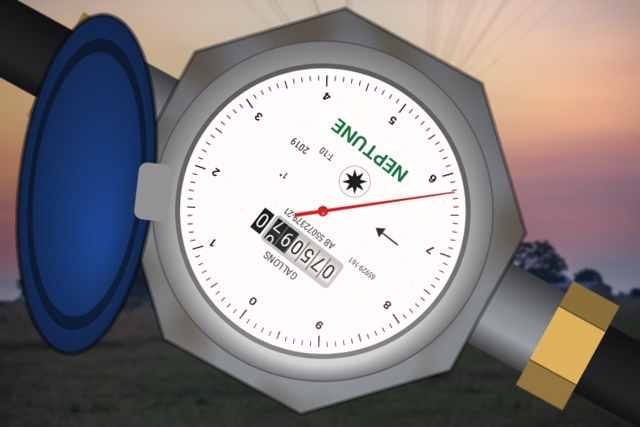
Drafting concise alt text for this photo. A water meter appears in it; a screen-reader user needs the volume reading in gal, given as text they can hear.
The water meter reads 750966.2 gal
